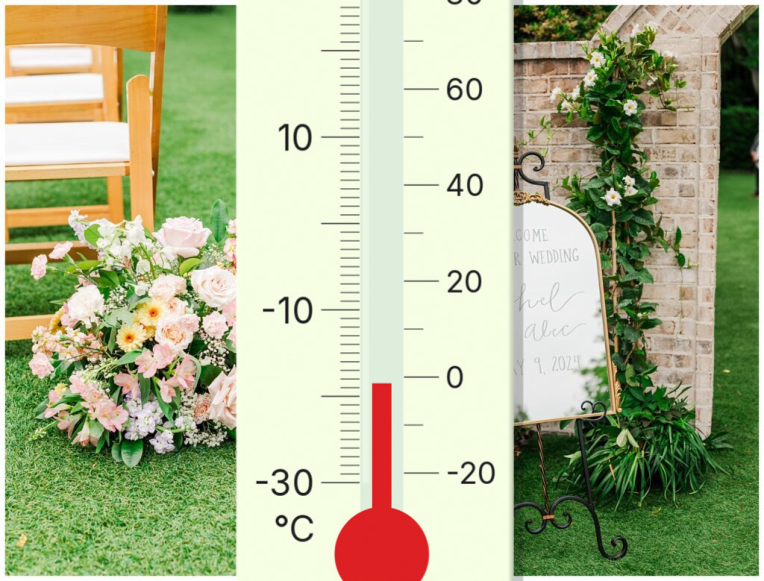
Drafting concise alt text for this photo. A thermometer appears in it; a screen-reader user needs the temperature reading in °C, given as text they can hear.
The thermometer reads -18.5 °C
